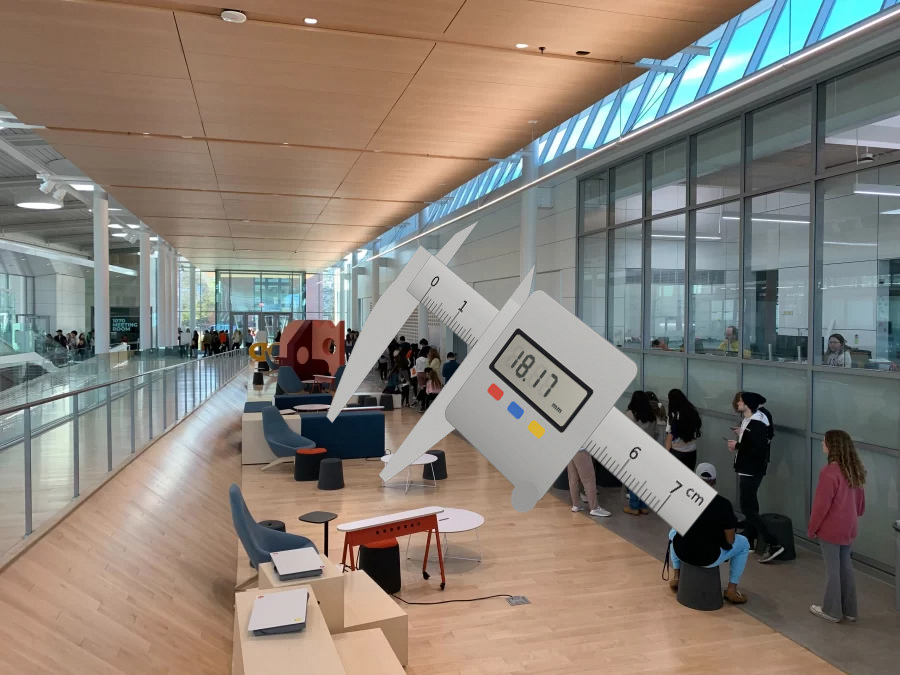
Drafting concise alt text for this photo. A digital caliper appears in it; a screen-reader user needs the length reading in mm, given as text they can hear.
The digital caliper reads 18.17 mm
